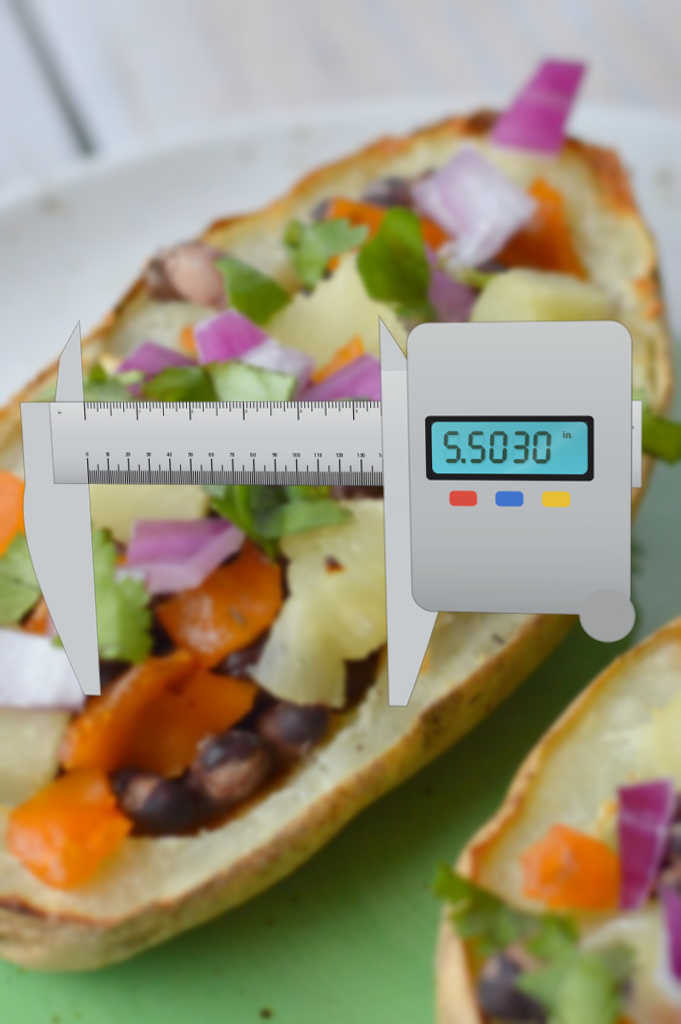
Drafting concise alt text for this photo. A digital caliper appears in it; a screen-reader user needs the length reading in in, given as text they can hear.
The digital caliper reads 5.5030 in
